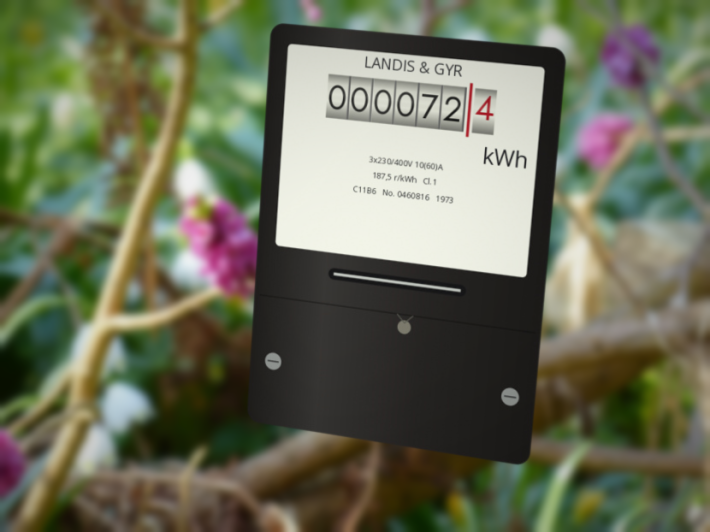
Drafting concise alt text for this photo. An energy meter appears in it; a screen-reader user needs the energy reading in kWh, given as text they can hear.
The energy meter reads 72.4 kWh
